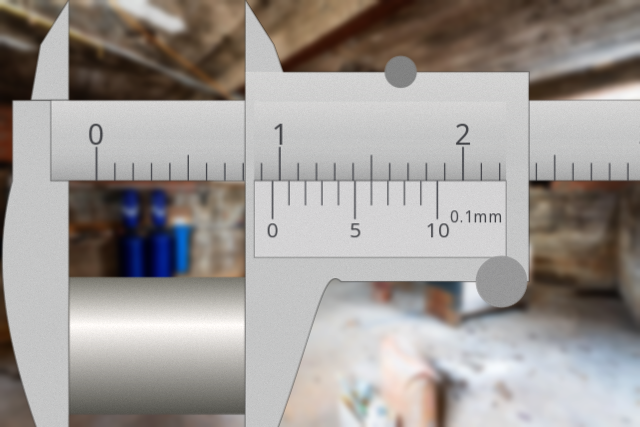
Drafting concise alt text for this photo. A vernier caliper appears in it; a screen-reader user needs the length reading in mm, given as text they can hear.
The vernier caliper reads 9.6 mm
